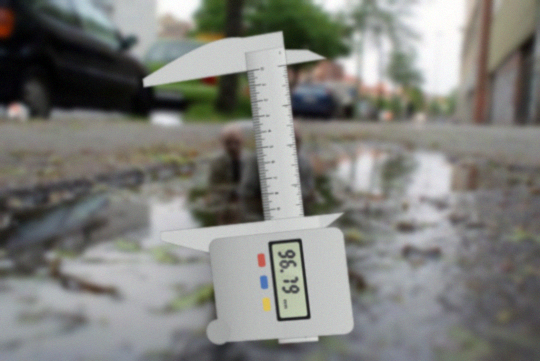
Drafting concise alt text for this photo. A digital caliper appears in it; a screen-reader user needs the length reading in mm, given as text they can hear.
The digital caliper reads 96.79 mm
